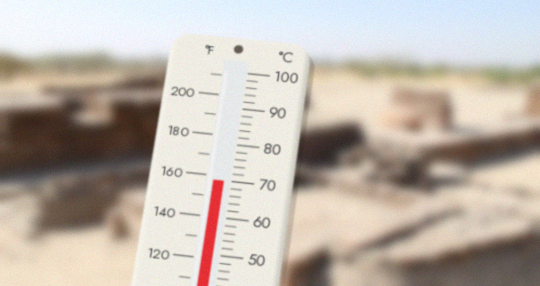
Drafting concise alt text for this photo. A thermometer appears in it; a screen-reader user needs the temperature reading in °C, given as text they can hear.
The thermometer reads 70 °C
